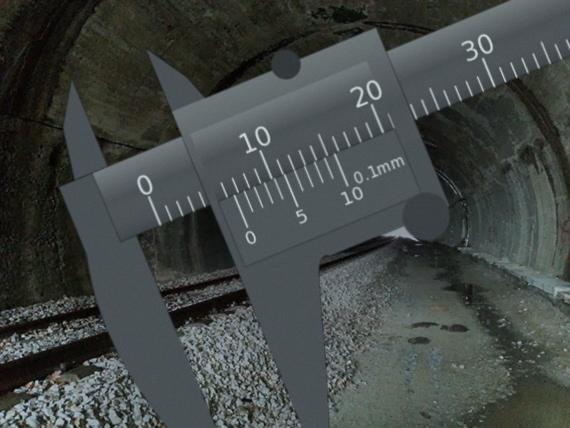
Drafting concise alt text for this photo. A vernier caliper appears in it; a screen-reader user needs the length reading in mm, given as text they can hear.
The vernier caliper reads 6.6 mm
